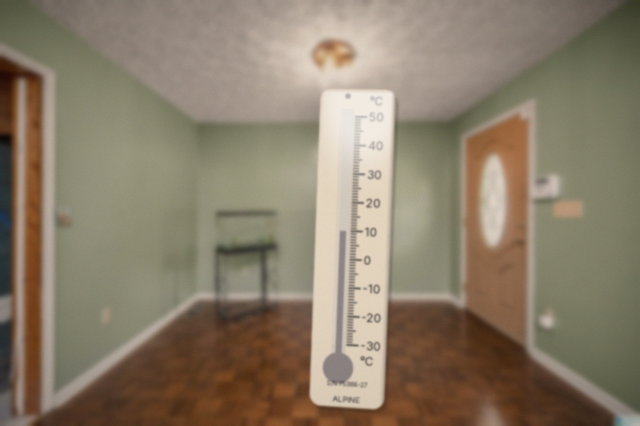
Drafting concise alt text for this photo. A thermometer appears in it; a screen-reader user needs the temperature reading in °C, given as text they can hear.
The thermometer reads 10 °C
